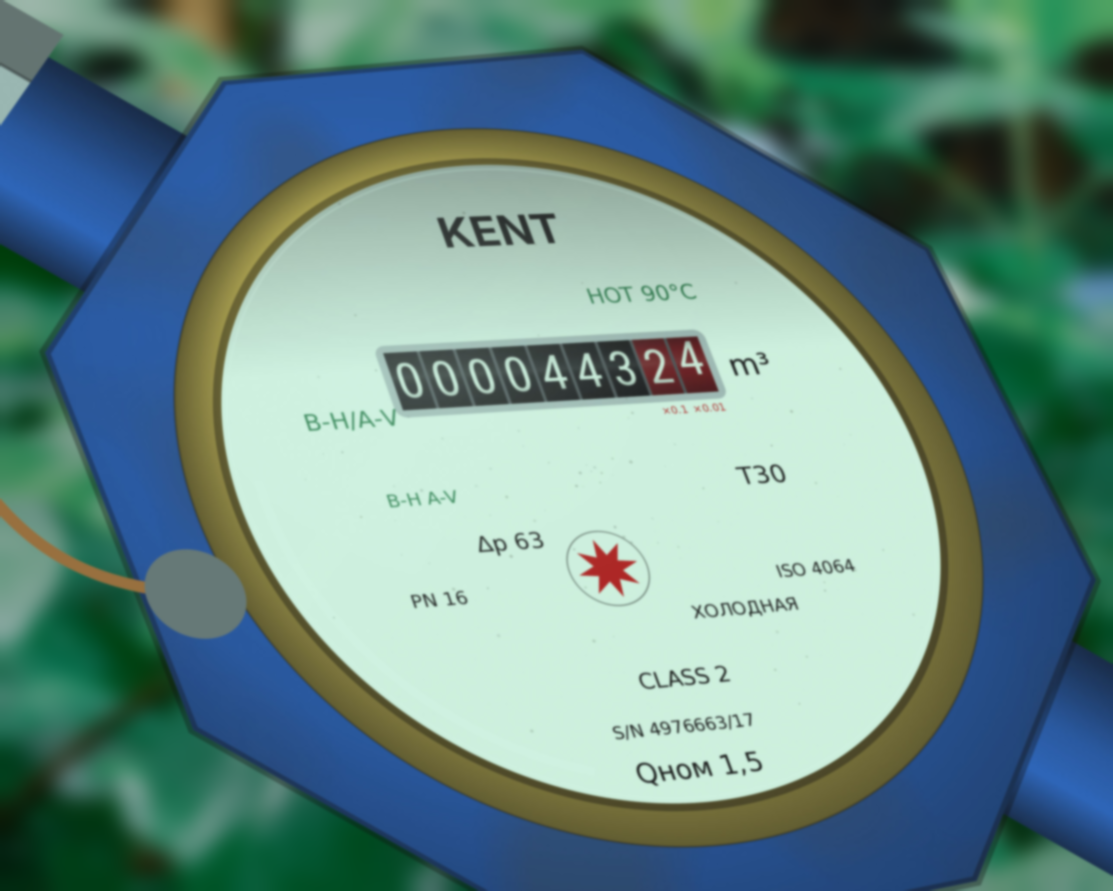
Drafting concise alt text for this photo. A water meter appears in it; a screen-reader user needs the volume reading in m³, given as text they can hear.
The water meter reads 443.24 m³
